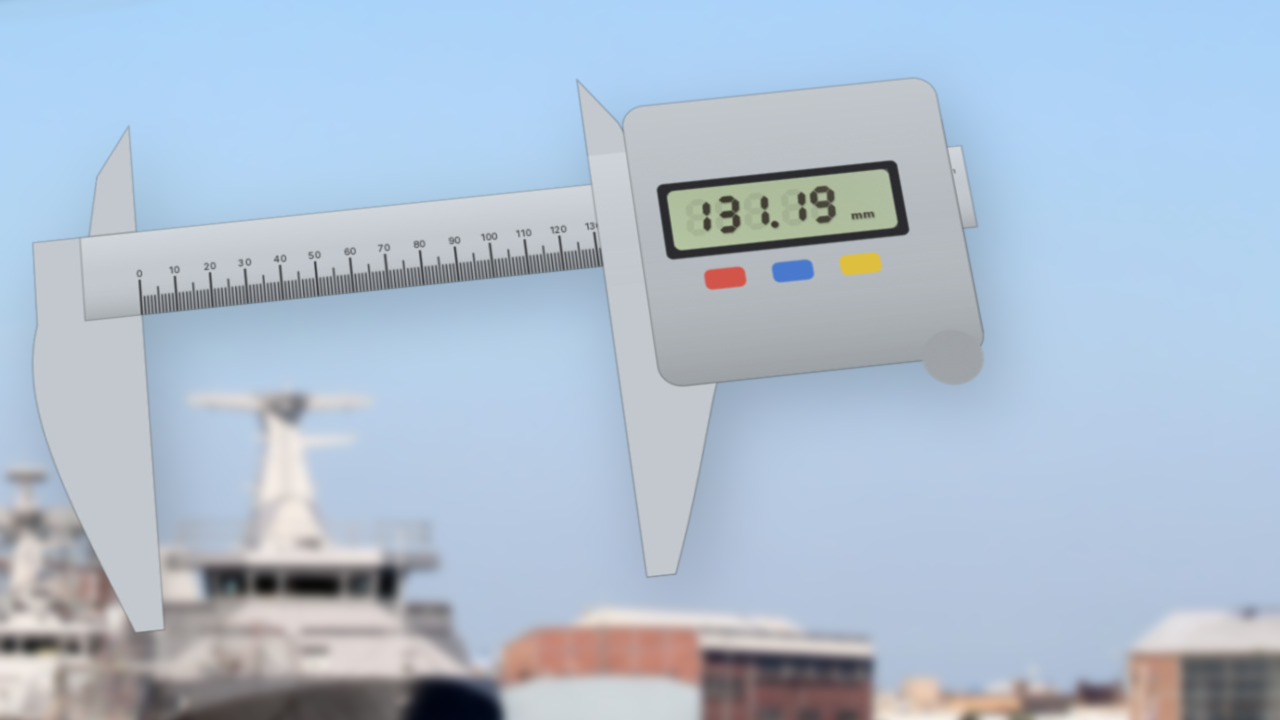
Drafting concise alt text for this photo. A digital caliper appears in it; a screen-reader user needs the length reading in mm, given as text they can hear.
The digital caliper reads 131.19 mm
